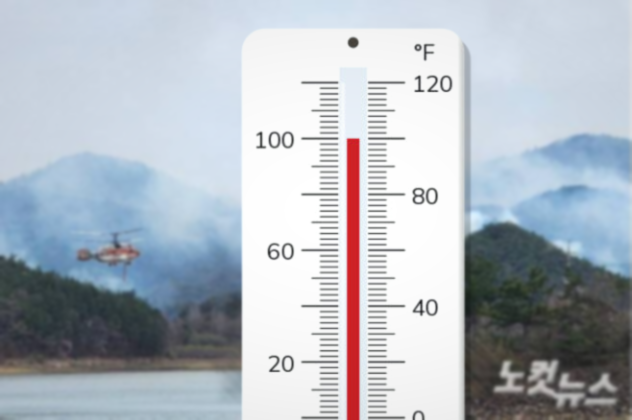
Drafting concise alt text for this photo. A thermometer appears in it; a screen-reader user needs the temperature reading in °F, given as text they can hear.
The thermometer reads 100 °F
